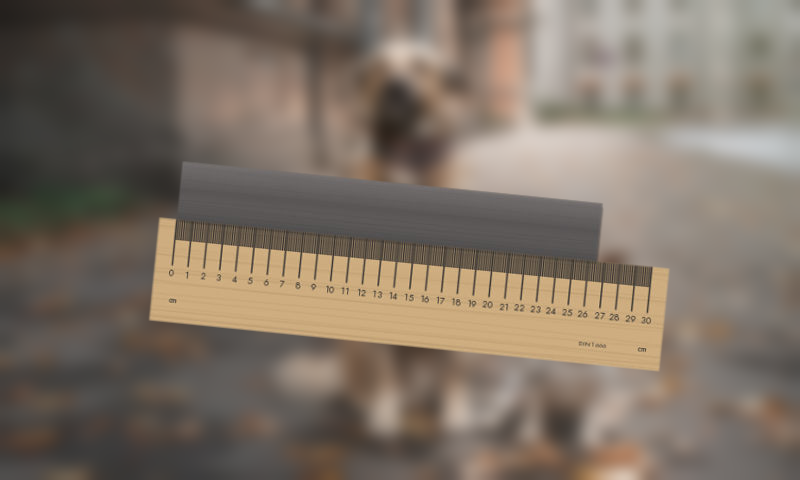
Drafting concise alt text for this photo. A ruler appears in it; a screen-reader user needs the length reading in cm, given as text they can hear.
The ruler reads 26.5 cm
